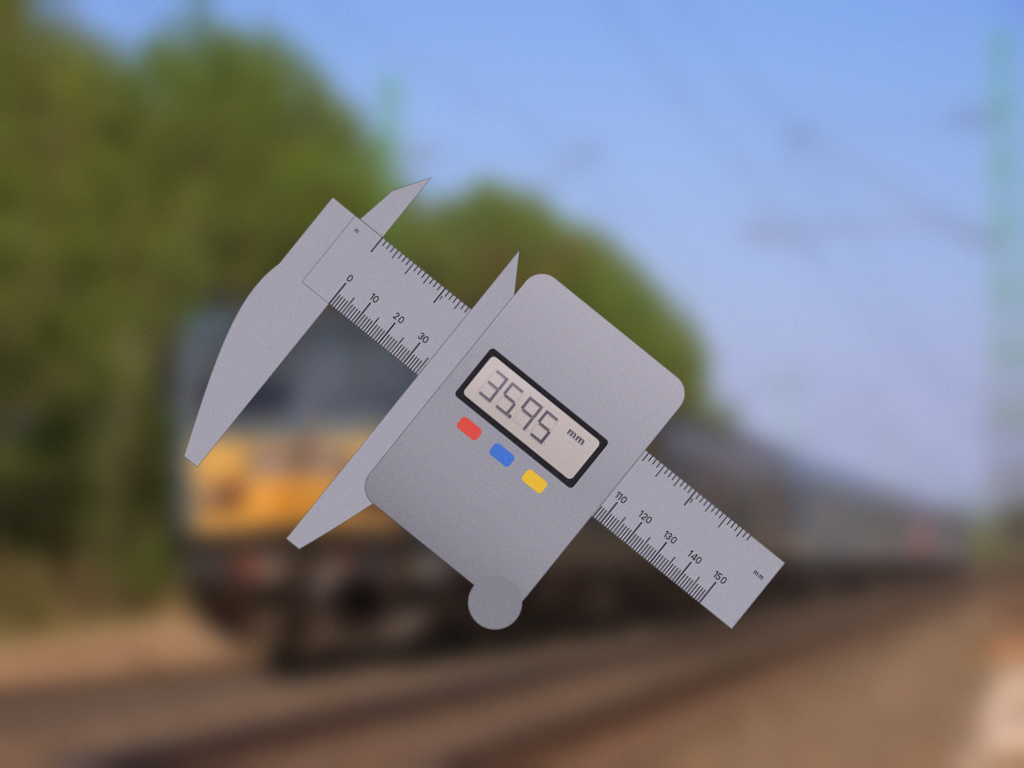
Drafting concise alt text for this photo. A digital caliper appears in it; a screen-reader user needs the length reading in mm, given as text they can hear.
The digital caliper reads 35.95 mm
